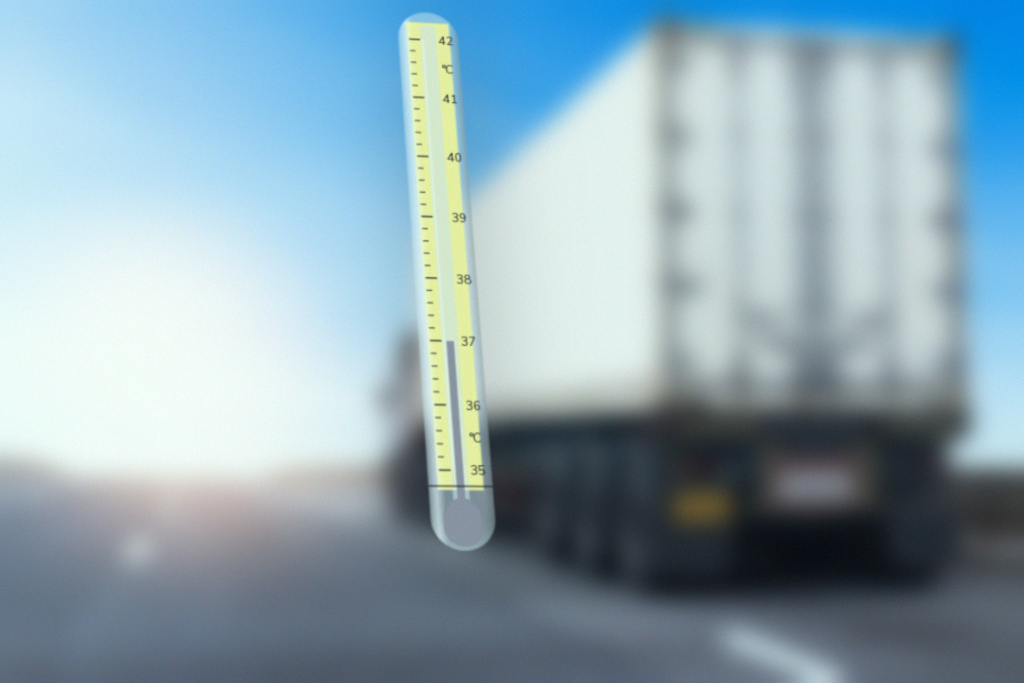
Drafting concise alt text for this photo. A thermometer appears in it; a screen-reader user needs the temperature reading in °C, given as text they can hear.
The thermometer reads 37 °C
